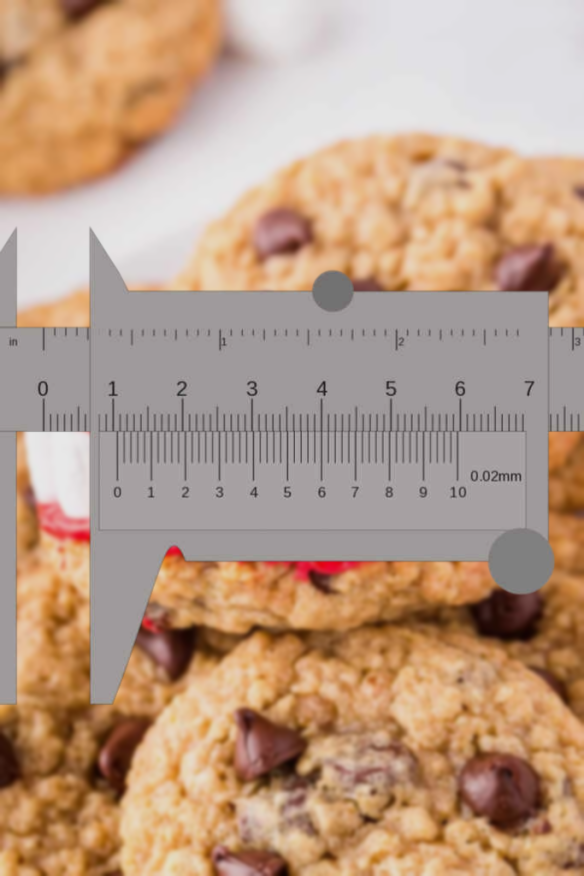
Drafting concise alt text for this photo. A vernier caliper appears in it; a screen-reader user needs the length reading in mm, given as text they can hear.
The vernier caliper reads 10.6 mm
